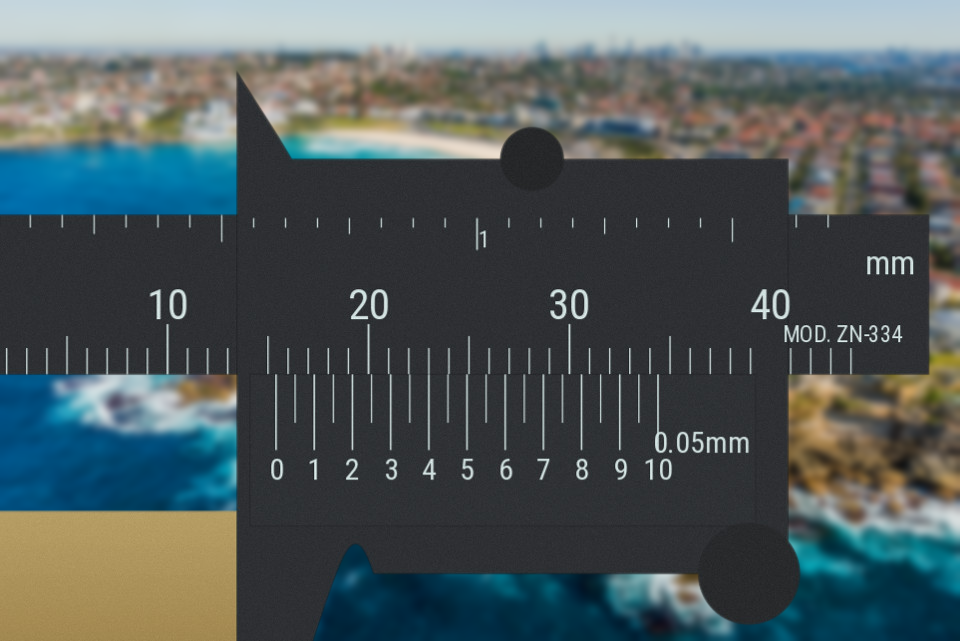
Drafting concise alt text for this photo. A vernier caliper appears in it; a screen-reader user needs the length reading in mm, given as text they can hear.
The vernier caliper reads 15.4 mm
